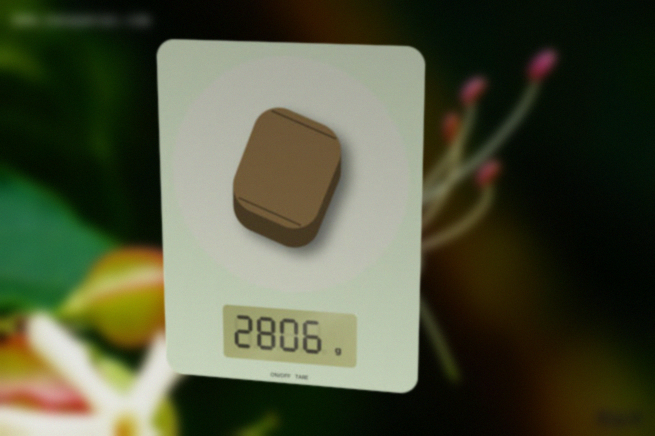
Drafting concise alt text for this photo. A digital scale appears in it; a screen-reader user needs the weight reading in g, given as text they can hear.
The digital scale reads 2806 g
